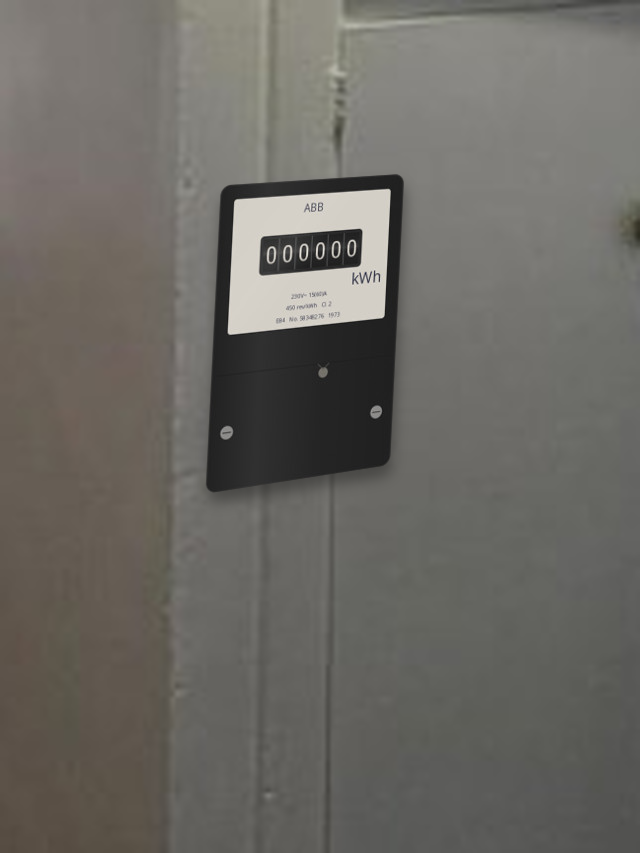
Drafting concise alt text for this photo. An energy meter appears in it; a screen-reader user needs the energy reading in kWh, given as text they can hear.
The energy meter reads 0 kWh
